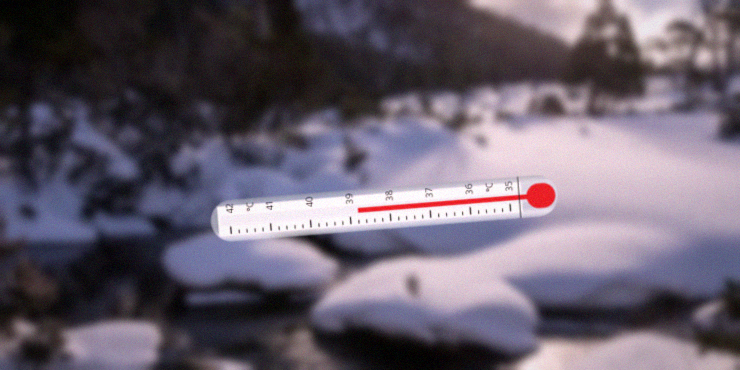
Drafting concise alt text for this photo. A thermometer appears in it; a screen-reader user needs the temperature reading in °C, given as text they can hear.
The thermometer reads 38.8 °C
